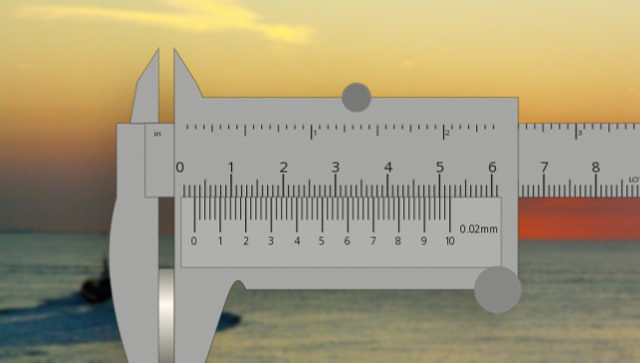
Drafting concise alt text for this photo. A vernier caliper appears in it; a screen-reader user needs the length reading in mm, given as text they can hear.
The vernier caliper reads 3.0 mm
